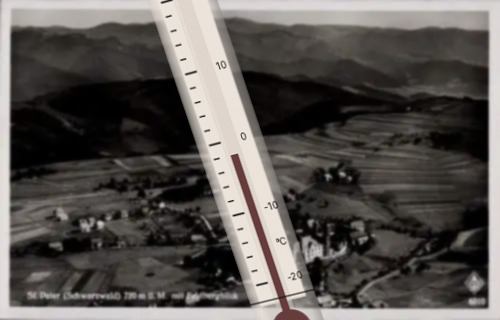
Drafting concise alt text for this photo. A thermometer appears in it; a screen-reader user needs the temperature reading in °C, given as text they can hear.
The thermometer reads -2 °C
